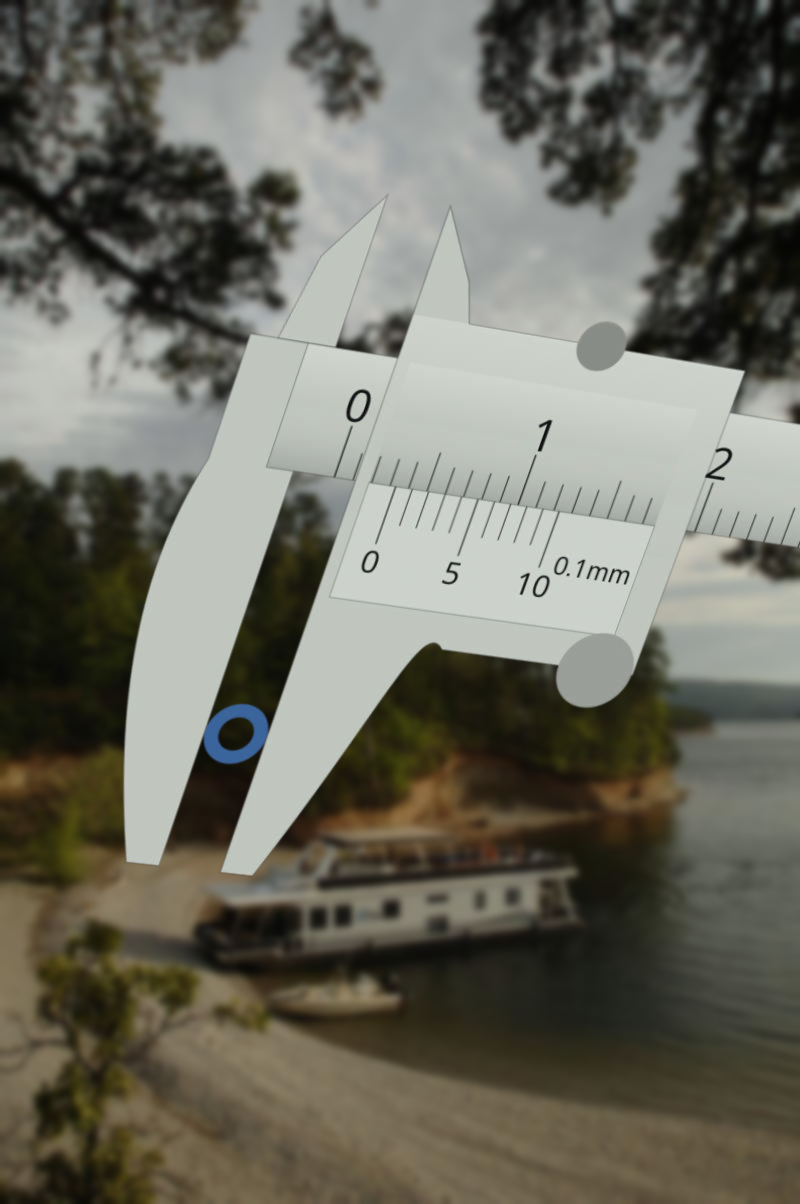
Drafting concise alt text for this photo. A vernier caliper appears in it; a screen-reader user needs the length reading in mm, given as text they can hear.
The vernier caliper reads 3.3 mm
